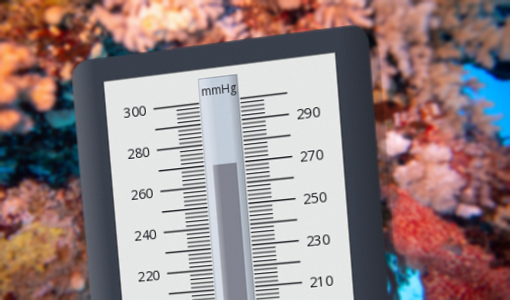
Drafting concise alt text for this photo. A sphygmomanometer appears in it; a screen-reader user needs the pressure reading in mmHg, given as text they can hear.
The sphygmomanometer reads 270 mmHg
